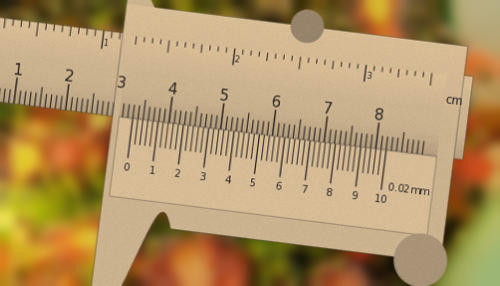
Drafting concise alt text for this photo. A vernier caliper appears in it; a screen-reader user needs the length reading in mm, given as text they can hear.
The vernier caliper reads 33.0 mm
